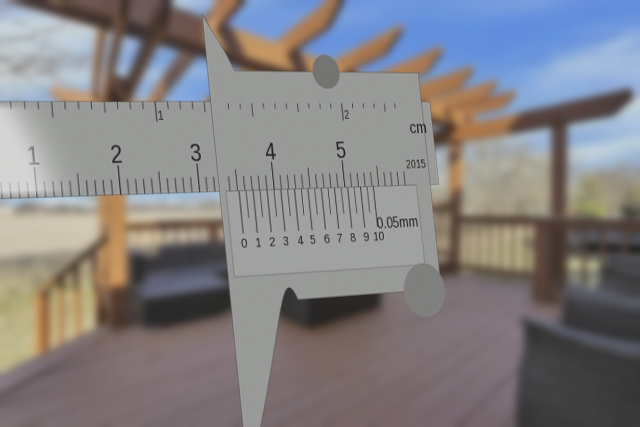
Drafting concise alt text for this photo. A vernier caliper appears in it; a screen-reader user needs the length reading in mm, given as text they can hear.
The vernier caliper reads 35.2 mm
